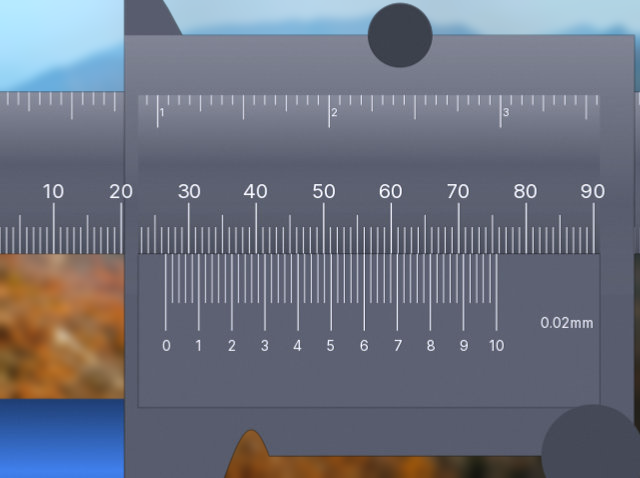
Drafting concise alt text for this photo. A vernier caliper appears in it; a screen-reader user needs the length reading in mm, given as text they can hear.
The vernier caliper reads 26.6 mm
